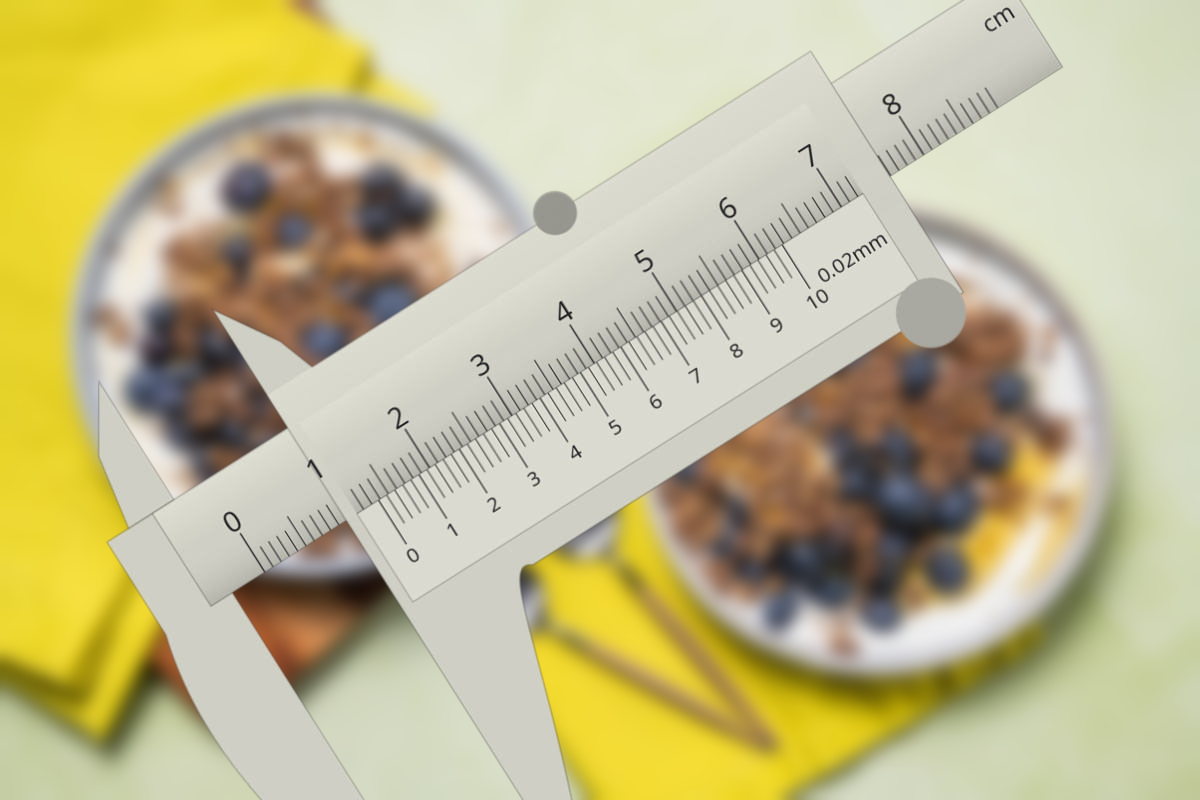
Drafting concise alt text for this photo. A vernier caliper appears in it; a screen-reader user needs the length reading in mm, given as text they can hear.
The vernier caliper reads 13.8 mm
